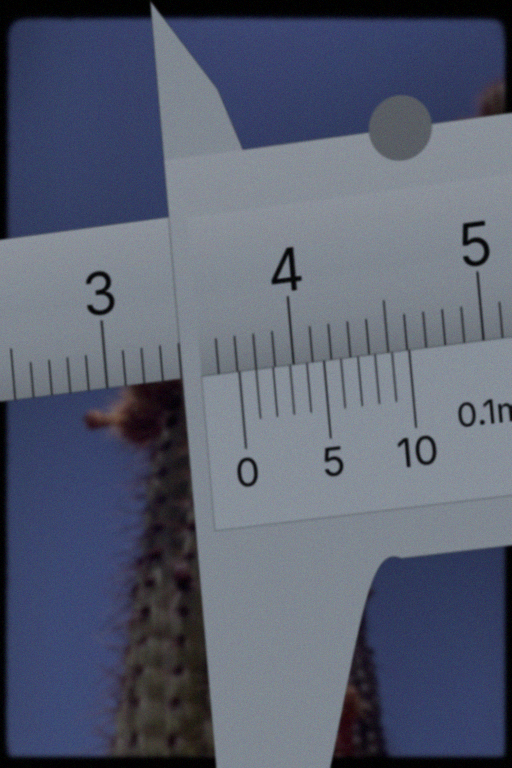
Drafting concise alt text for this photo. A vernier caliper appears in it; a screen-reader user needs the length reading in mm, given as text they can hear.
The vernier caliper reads 37.1 mm
